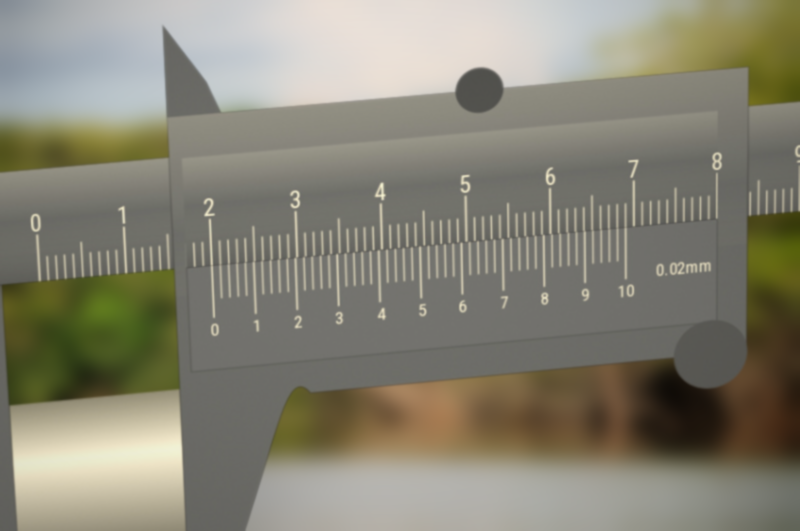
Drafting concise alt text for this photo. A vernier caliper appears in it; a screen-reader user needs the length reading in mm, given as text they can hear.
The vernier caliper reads 20.0 mm
